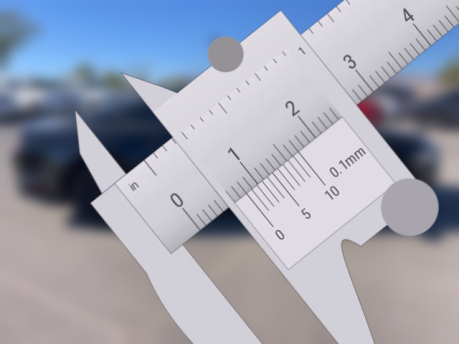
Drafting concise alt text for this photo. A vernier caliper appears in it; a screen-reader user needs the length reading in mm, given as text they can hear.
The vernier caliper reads 8.0 mm
